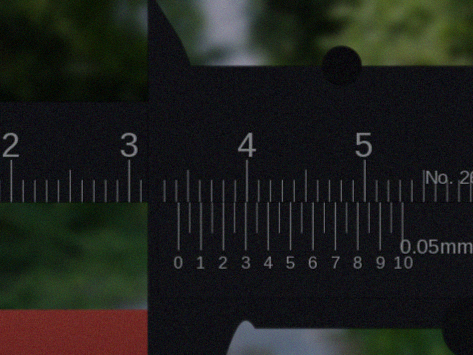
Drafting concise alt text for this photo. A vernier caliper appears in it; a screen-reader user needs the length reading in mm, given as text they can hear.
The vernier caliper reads 34.2 mm
